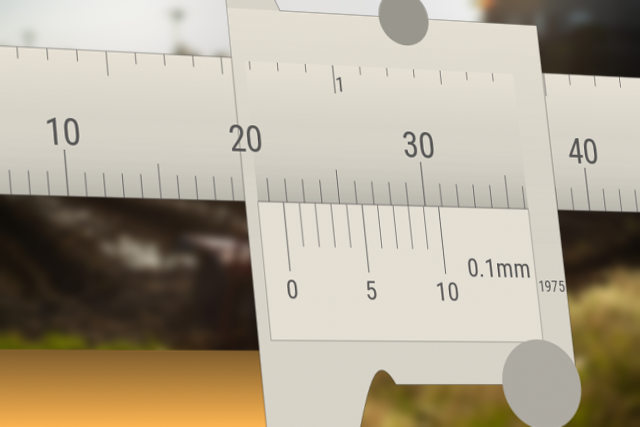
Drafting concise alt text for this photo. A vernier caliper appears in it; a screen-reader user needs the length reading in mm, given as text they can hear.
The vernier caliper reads 21.8 mm
